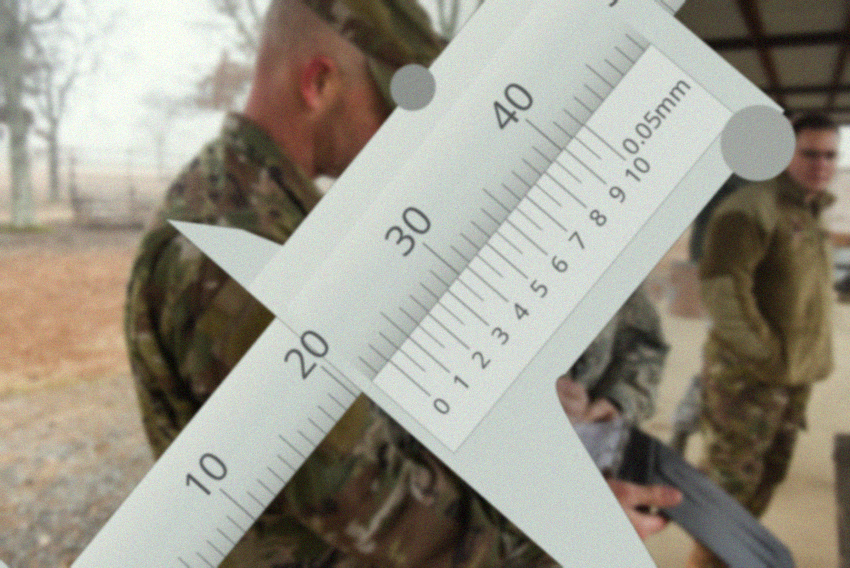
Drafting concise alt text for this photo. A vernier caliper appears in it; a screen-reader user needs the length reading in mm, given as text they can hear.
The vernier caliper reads 23.1 mm
